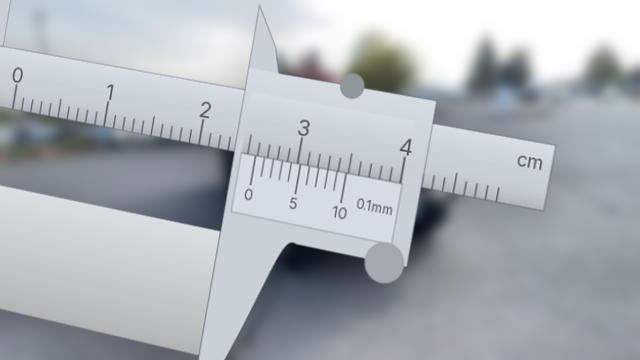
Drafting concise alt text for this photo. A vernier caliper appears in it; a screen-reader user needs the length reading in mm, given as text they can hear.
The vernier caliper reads 25.8 mm
